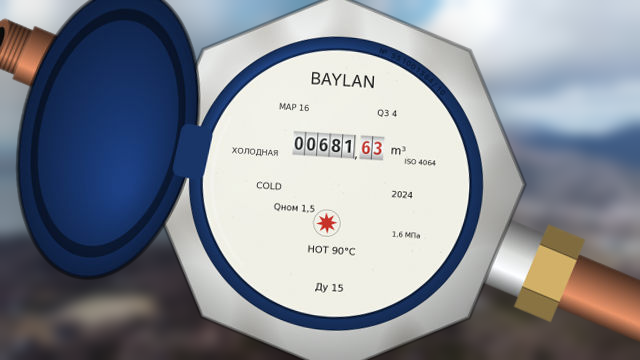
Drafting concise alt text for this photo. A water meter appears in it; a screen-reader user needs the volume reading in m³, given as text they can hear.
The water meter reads 681.63 m³
